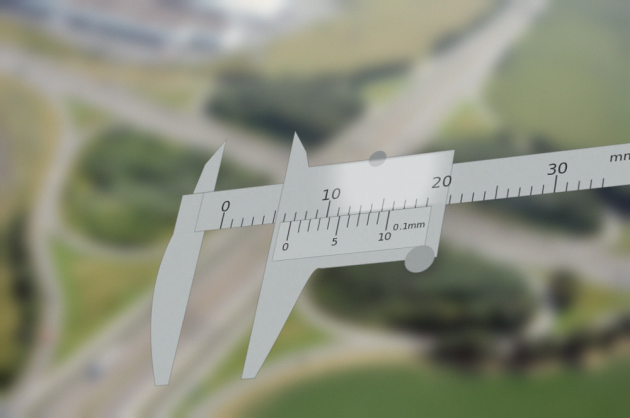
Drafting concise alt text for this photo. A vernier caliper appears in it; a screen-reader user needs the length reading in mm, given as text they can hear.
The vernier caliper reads 6.7 mm
